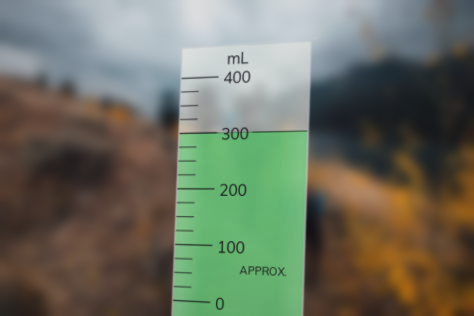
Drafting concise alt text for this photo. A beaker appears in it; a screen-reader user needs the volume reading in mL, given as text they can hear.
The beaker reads 300 mL
